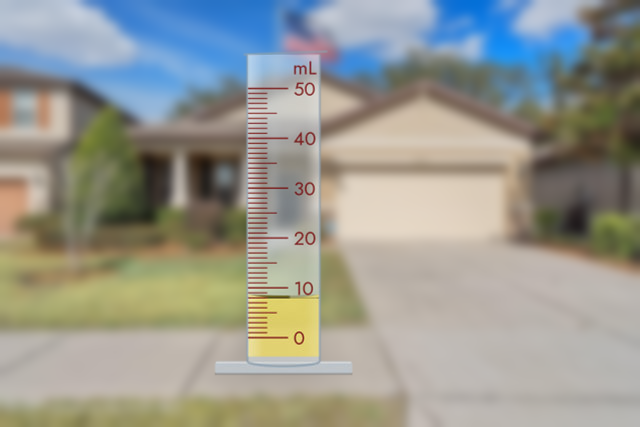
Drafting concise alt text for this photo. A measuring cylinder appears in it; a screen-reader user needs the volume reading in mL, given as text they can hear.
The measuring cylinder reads 8 mL
